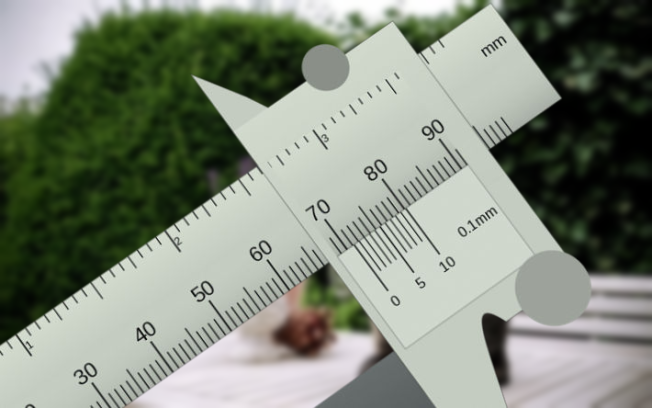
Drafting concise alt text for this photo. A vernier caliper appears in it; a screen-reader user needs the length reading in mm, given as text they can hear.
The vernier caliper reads 71.2 mm
